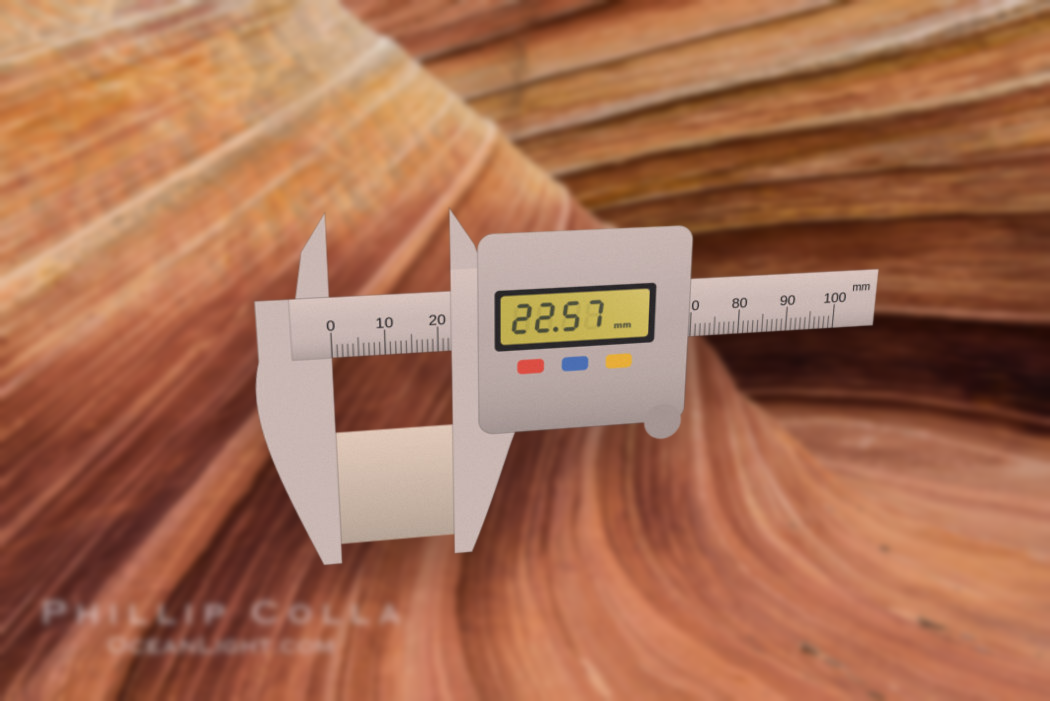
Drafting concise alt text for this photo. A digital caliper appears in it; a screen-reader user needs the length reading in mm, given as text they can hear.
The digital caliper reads 22.57 mm
